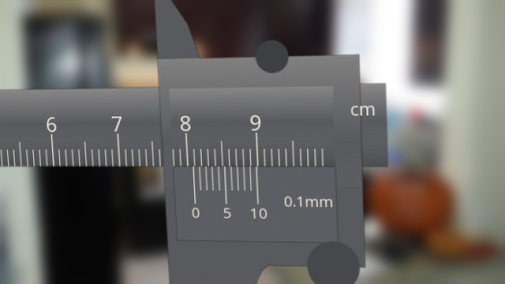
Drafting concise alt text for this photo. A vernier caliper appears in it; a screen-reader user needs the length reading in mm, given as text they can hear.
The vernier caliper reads 80.8 mm
